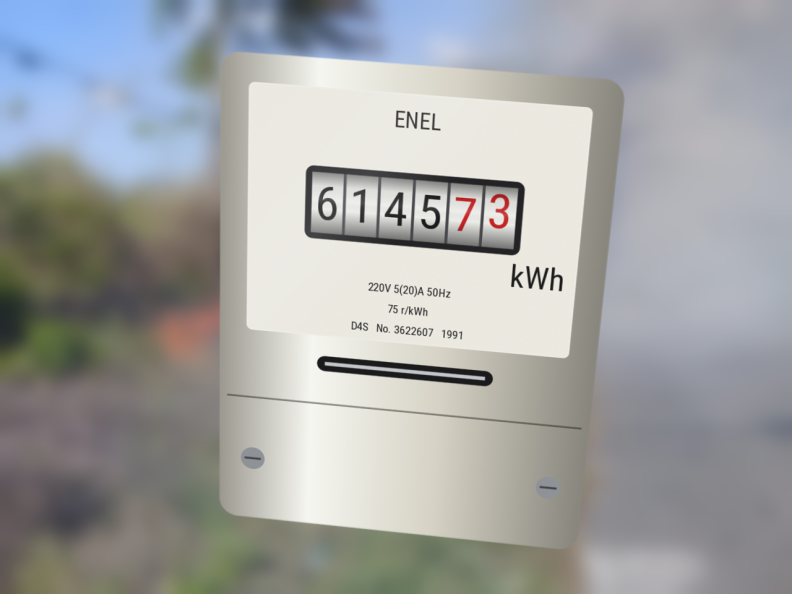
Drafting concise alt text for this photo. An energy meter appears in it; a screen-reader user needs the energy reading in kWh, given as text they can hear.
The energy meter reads 6145.73 kWh
